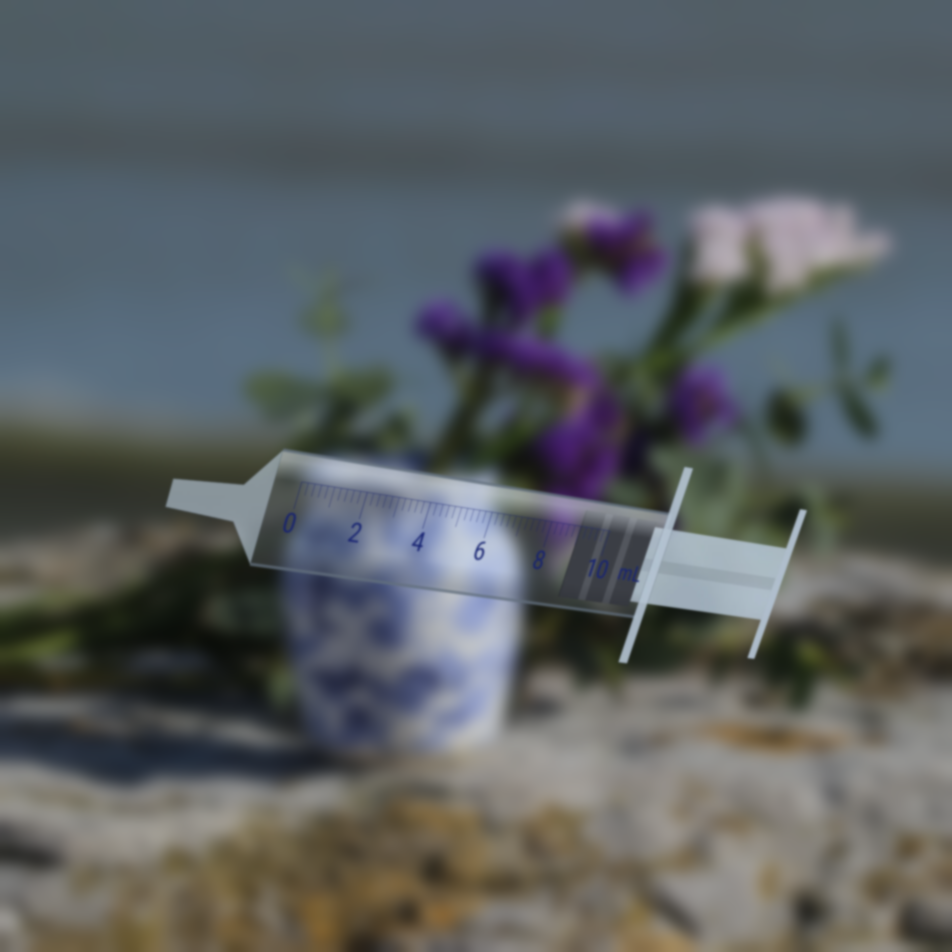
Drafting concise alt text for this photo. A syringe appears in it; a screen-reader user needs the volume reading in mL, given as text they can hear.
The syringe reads 9 mL
